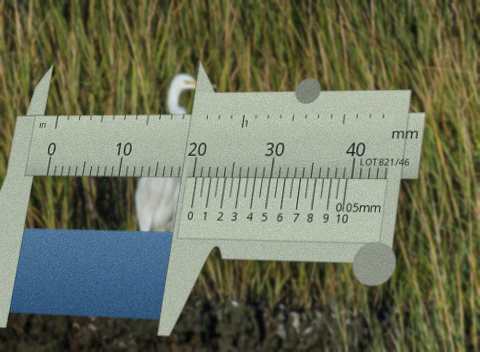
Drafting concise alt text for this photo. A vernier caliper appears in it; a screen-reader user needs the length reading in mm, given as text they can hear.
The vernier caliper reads 20.4 mm
